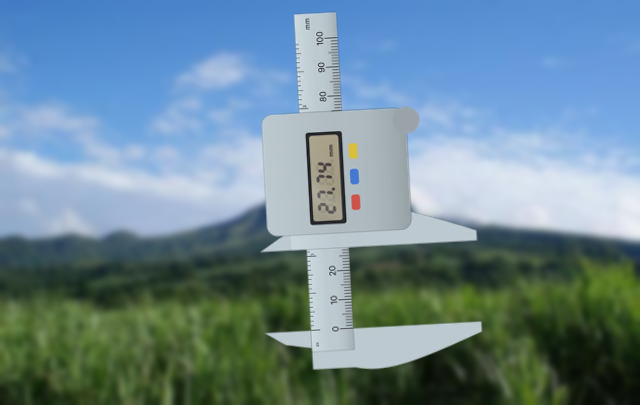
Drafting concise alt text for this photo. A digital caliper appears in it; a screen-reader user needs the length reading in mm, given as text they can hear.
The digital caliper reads 27.74 mm
